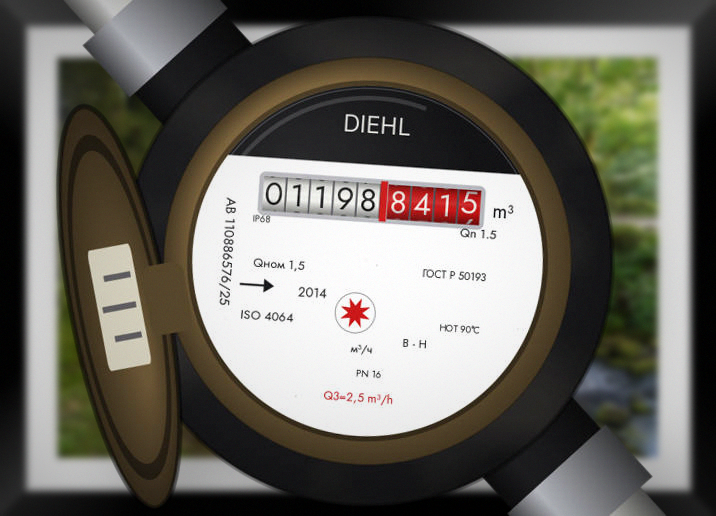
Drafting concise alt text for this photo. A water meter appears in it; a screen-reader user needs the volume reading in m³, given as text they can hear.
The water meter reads 1198.8415 m³
